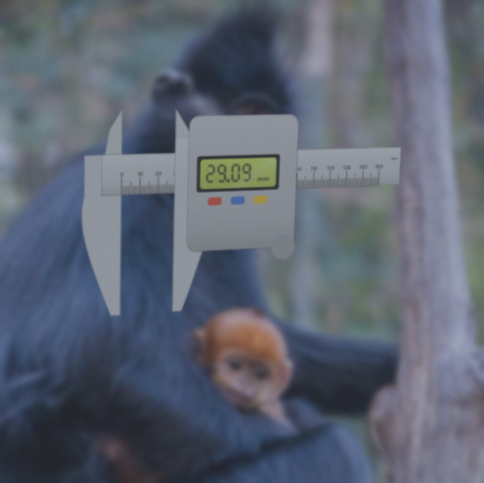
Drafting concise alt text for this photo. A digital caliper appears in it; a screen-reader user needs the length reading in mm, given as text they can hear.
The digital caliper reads 29.09 mm
